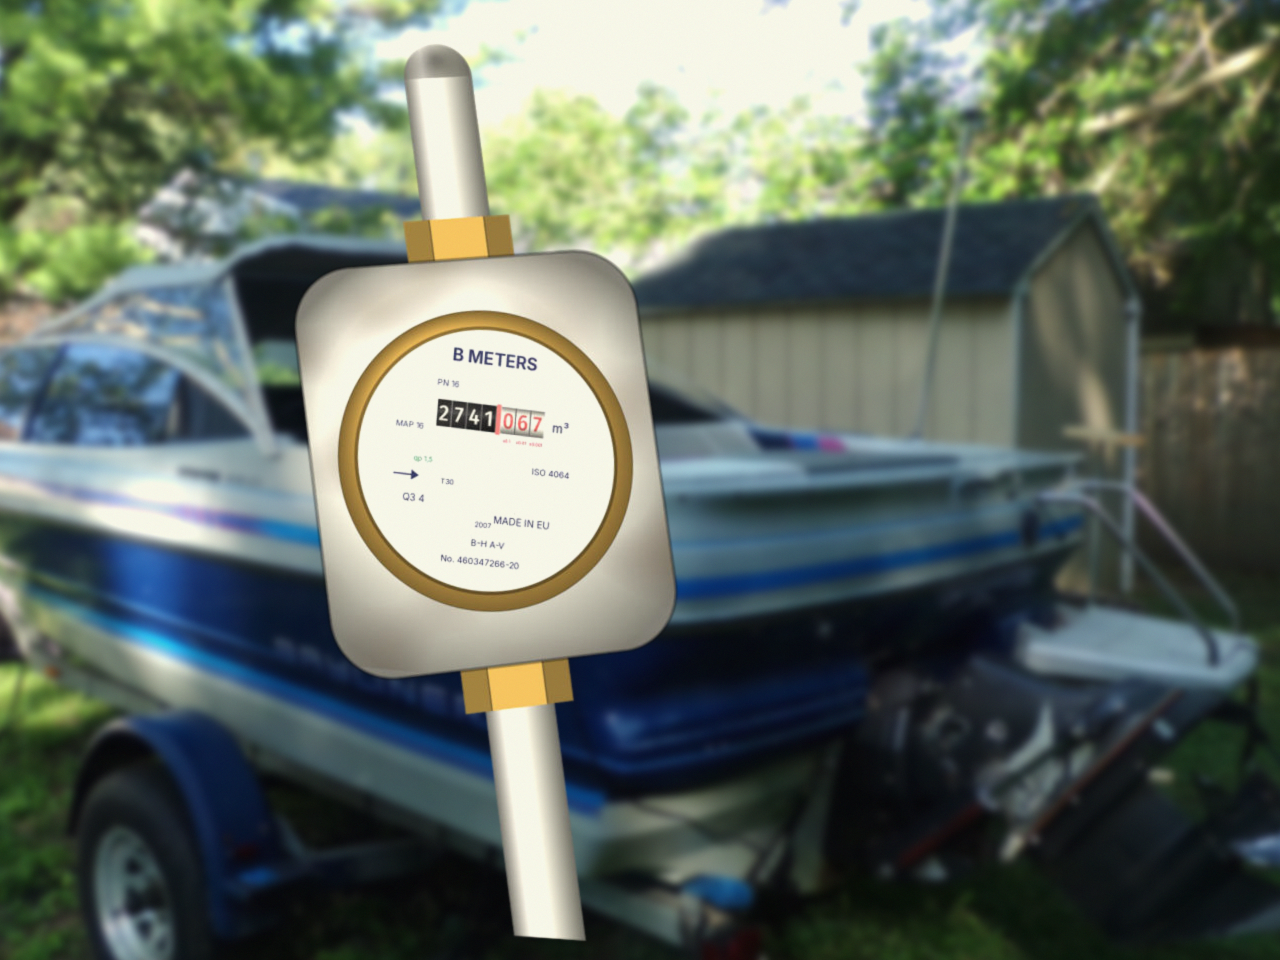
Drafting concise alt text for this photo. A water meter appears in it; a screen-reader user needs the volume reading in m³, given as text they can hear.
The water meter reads 2741.067 m³
